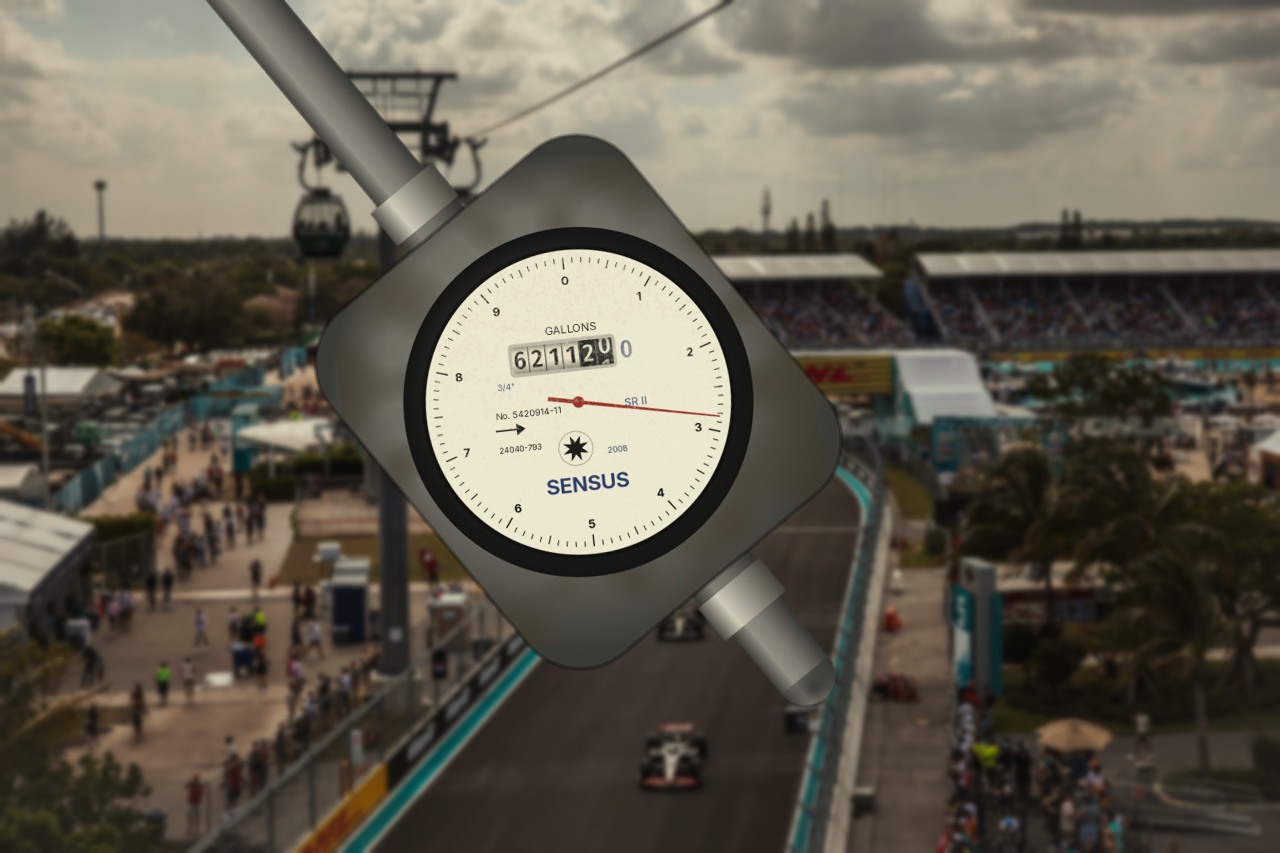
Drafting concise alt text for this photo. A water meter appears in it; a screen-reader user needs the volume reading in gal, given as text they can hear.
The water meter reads 6211202.8 gal
